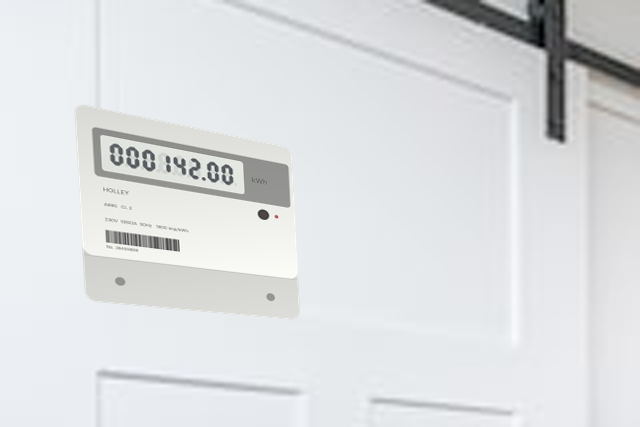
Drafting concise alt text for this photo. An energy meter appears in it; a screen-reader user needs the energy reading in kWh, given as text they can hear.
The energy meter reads 142.00 kWh
